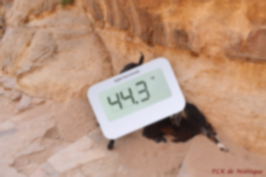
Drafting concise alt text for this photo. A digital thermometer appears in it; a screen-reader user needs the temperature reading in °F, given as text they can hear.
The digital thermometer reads 44.3 °F
